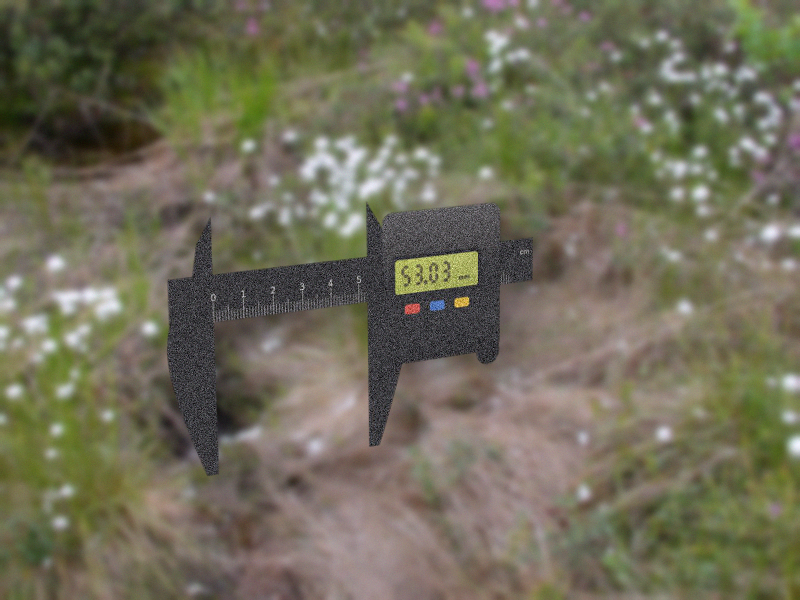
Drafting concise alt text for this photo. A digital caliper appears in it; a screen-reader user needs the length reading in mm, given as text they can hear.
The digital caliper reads 53.03 mm
